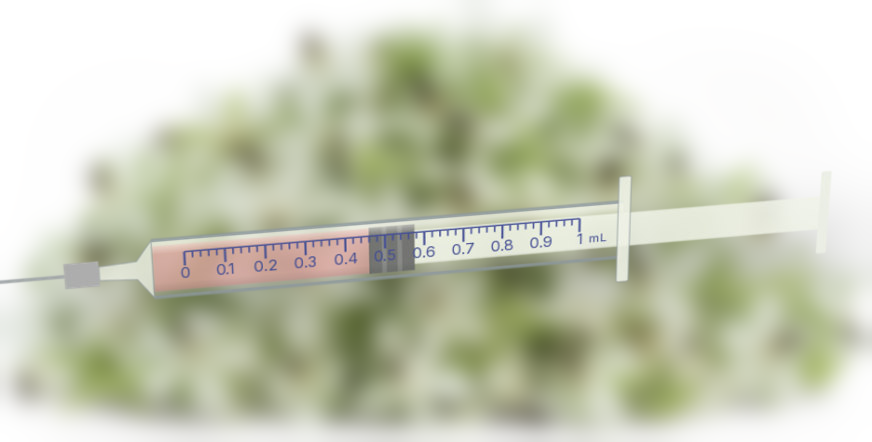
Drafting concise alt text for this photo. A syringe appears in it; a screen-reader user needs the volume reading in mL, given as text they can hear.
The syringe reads 0.46 mL
